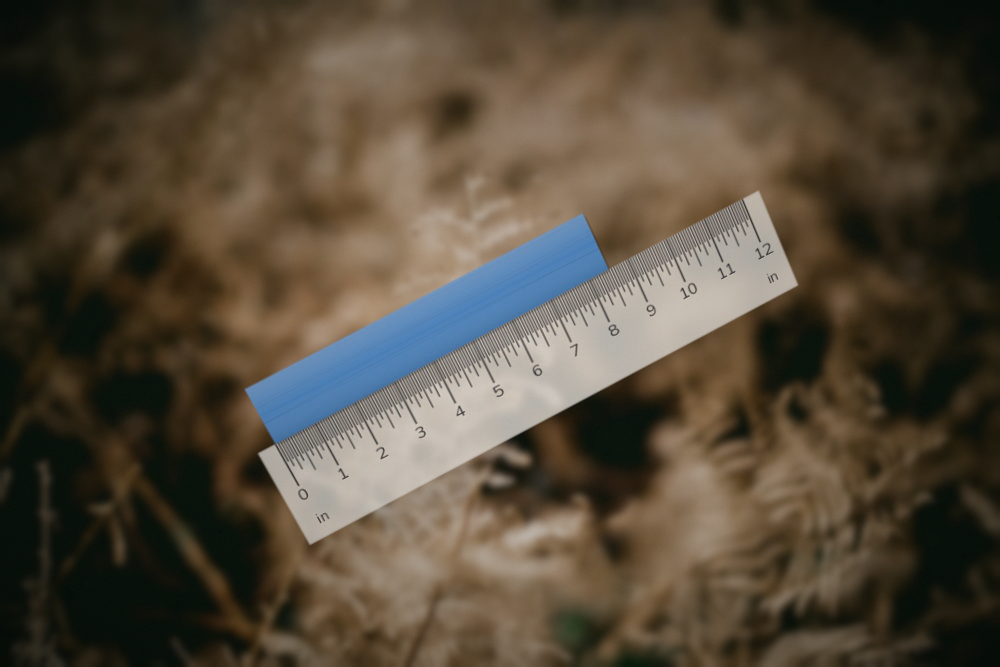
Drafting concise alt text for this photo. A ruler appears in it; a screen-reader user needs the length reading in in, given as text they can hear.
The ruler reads 8.5 in
